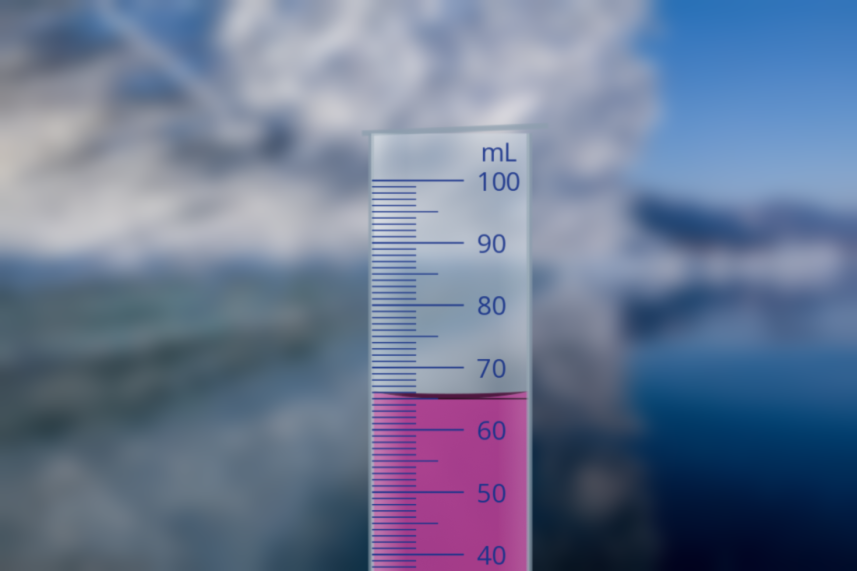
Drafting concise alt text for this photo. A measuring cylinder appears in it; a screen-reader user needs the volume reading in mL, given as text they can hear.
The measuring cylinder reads 65 mL
